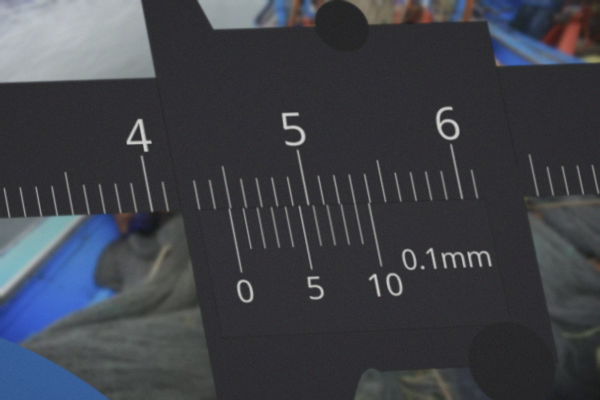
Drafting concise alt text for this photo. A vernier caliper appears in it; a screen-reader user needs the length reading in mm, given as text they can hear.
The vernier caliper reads 44.9 mm
